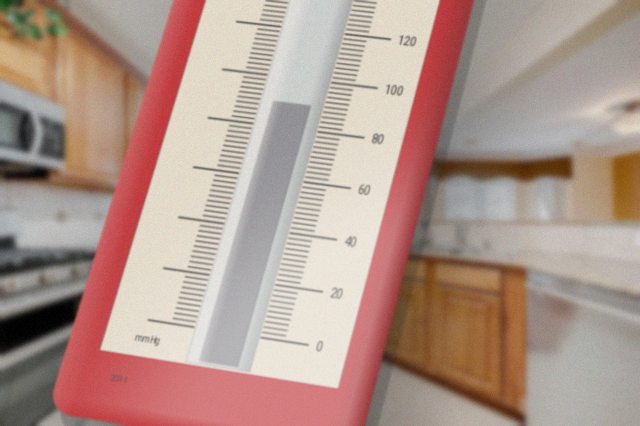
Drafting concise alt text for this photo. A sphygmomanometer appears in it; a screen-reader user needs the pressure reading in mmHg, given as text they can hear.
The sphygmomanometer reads 90 mmHg
